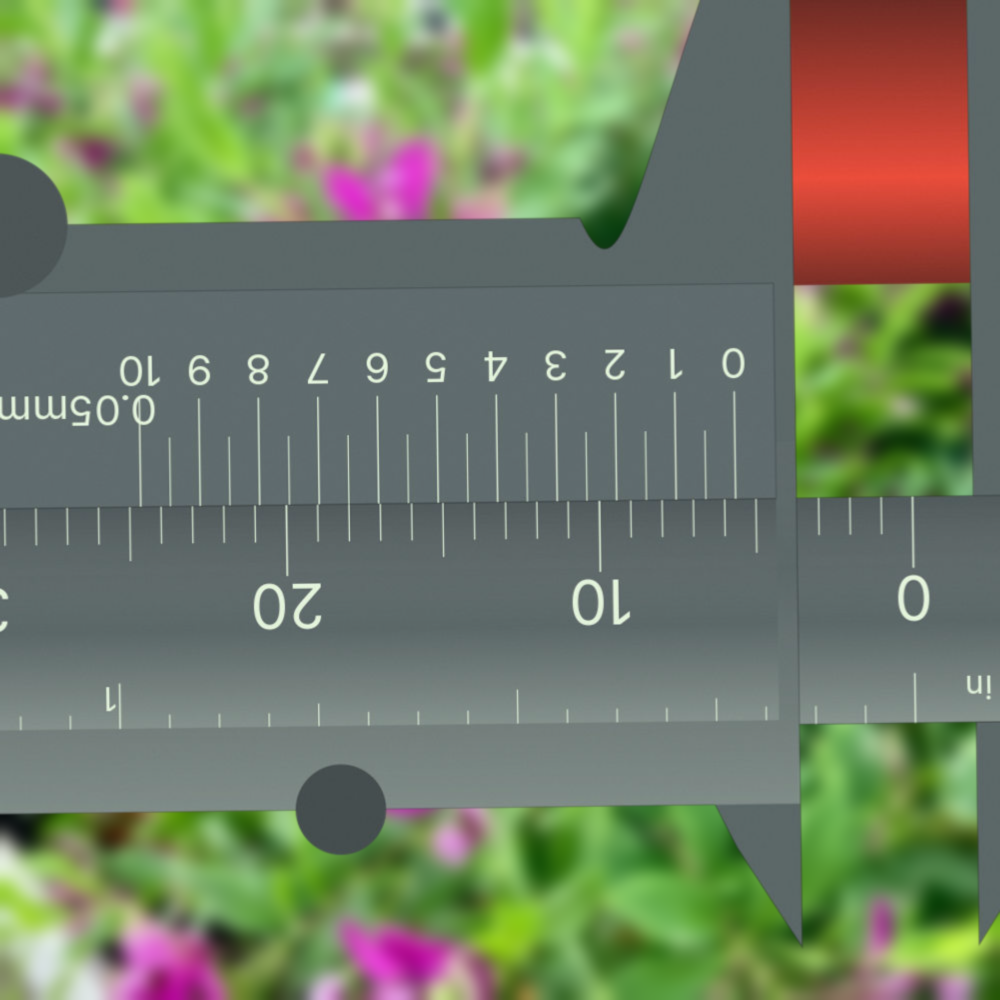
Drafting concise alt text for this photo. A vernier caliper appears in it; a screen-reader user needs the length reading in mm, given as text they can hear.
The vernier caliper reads 5.65 mm
